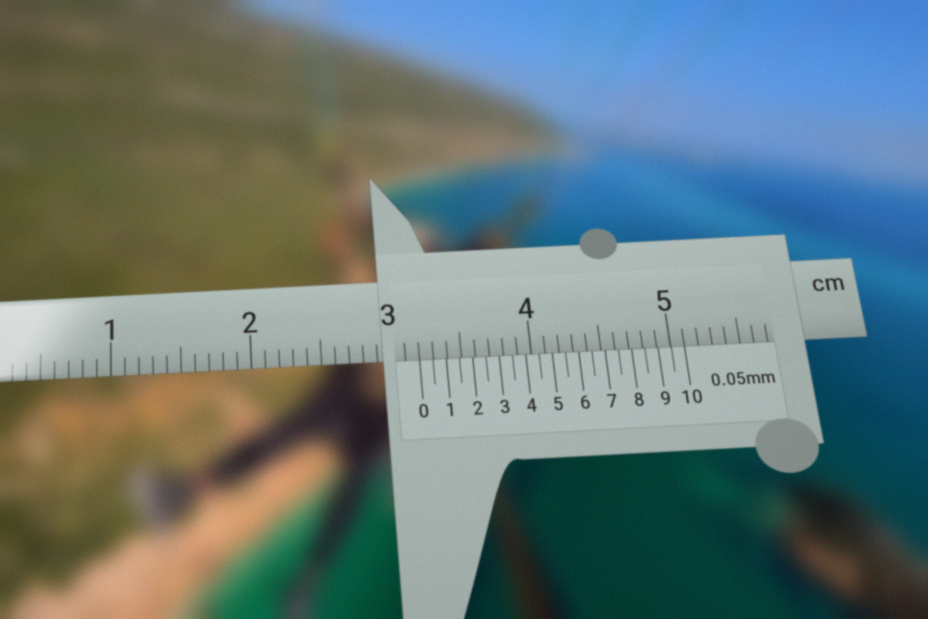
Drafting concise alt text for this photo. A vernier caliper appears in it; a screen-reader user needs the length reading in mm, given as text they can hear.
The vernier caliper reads 32.0 mm
